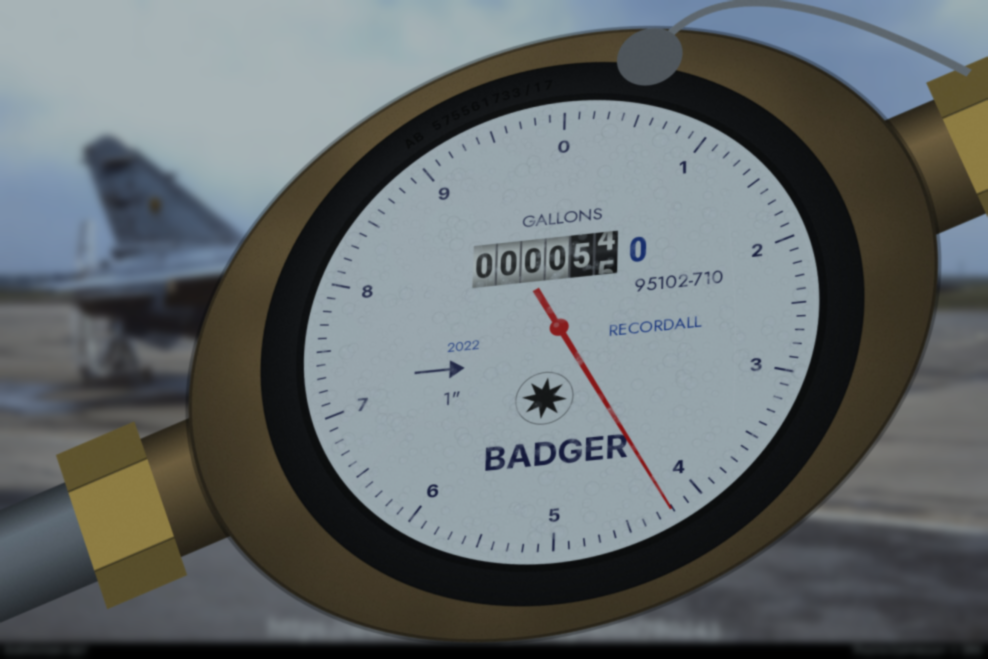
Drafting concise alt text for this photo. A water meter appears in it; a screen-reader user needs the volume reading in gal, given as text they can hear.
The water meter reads 544.2 gal
